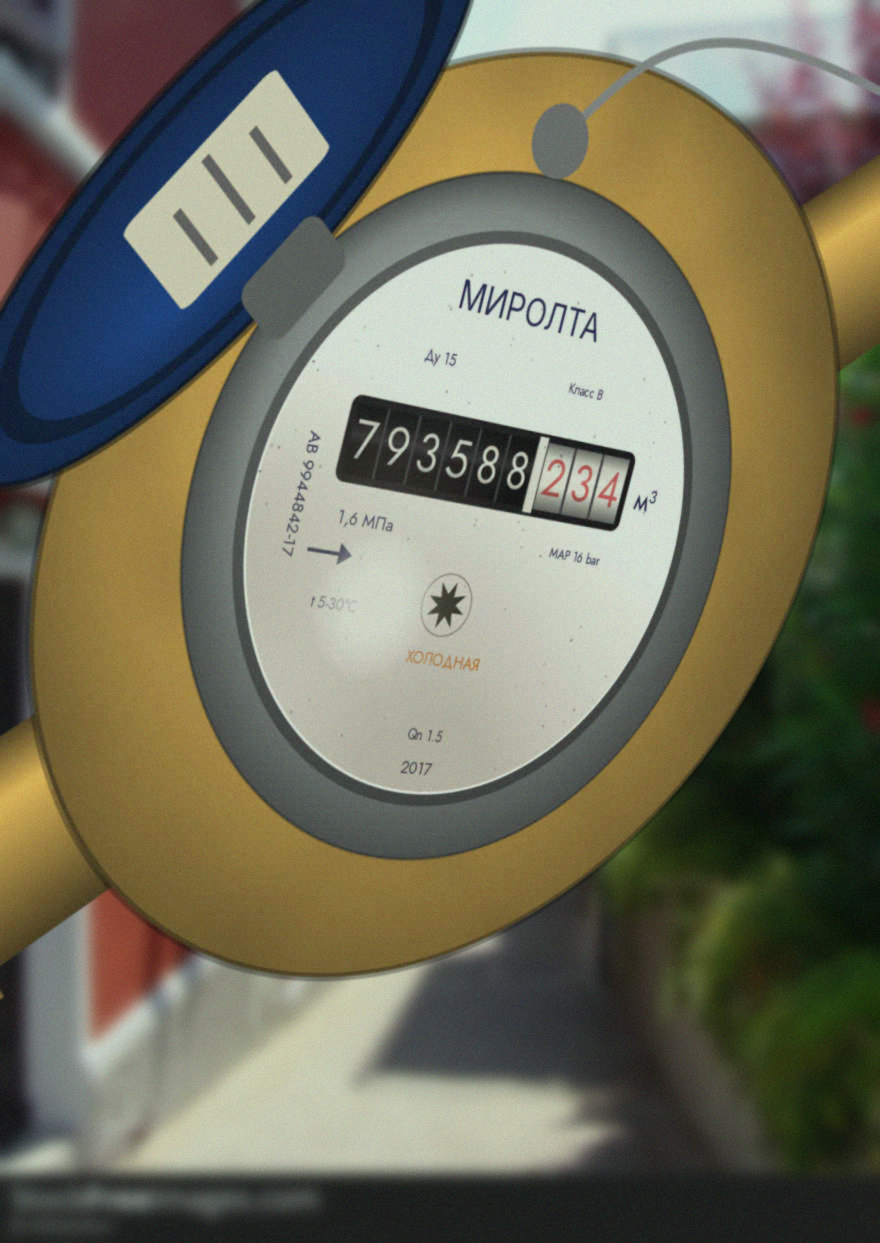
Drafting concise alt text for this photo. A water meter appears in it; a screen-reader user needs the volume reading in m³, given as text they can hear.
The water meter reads 793588.234 m³
